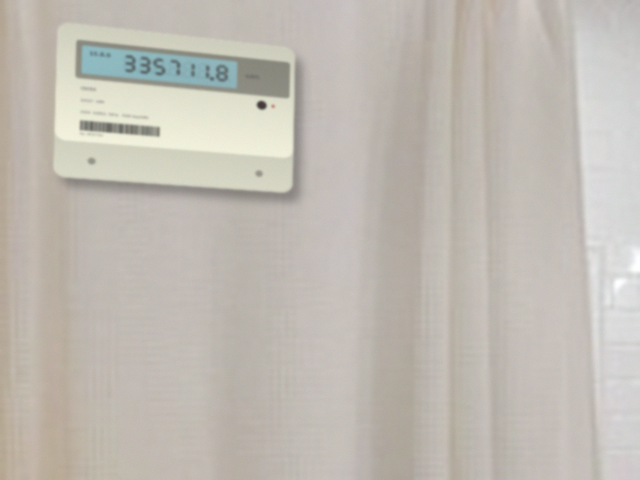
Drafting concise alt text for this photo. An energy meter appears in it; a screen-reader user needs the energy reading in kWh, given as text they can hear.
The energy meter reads 335711.8 kWh
